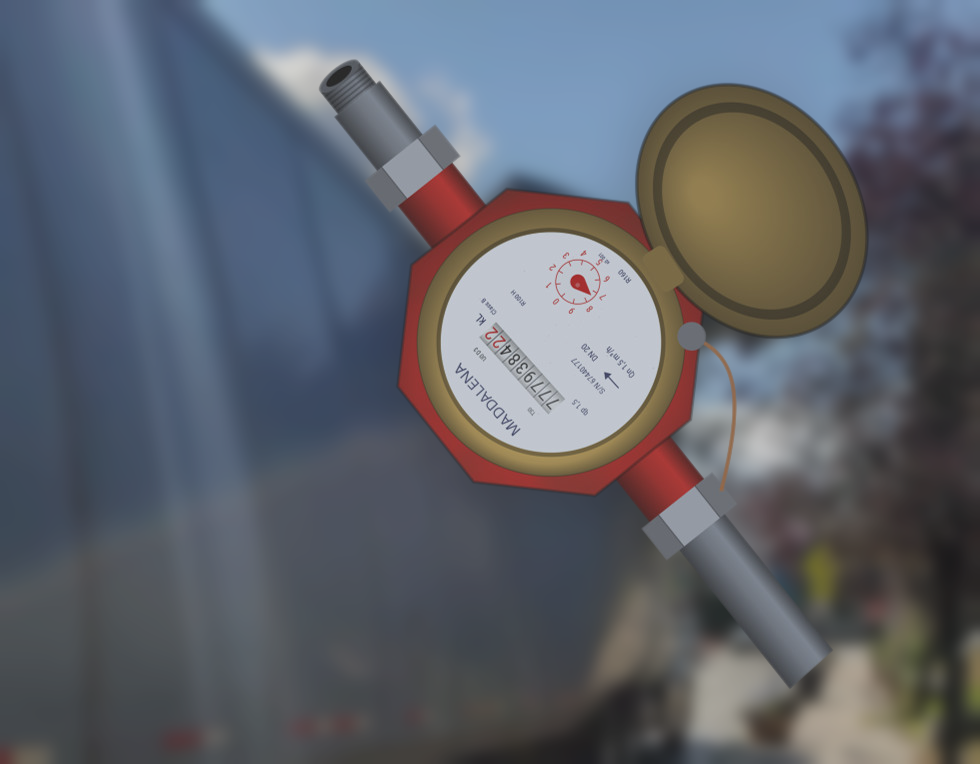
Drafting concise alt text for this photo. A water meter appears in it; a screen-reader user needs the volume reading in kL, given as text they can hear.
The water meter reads 7779384.227 kL
